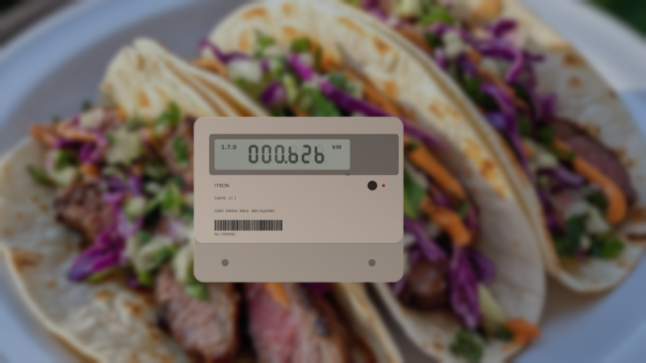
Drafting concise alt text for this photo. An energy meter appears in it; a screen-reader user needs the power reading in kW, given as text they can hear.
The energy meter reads 0.626 kW
